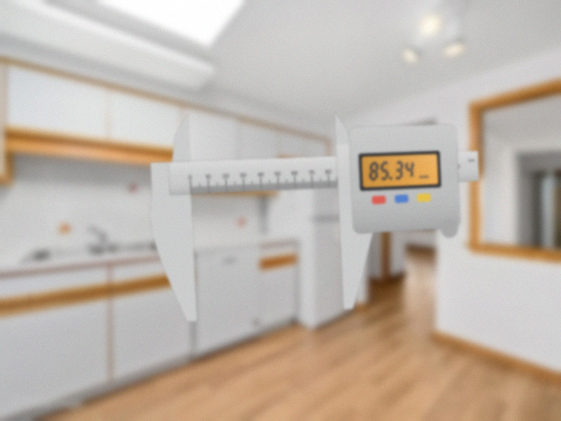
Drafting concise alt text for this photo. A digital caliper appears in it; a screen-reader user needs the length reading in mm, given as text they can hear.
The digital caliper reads 85.34 mm
